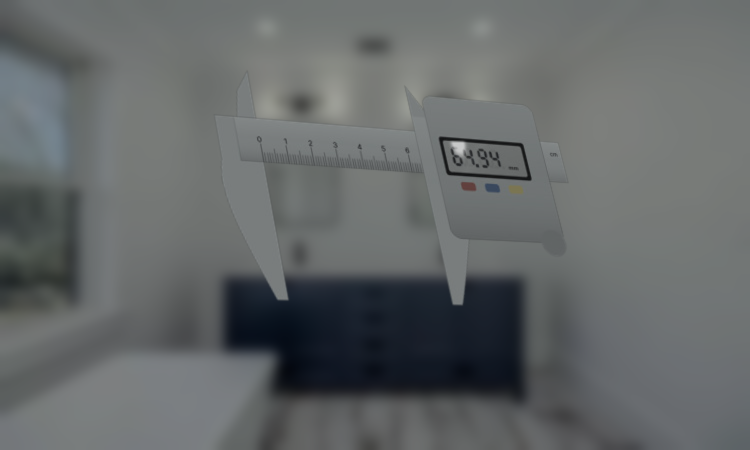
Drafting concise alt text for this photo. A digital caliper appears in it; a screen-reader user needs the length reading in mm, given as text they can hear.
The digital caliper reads 64.94 mm
